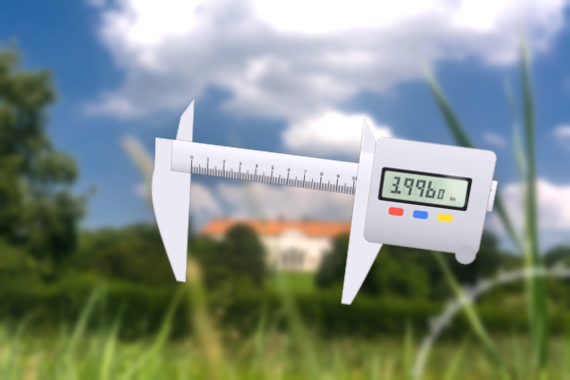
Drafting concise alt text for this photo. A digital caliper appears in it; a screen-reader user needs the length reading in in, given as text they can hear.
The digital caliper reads 3.9960 in
